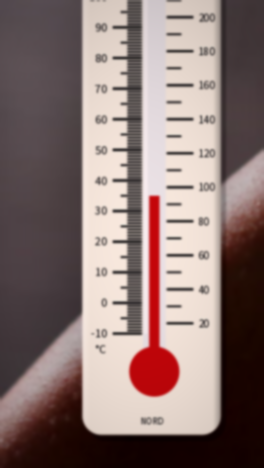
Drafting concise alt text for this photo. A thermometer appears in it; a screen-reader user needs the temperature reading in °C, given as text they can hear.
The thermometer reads 35 °C
